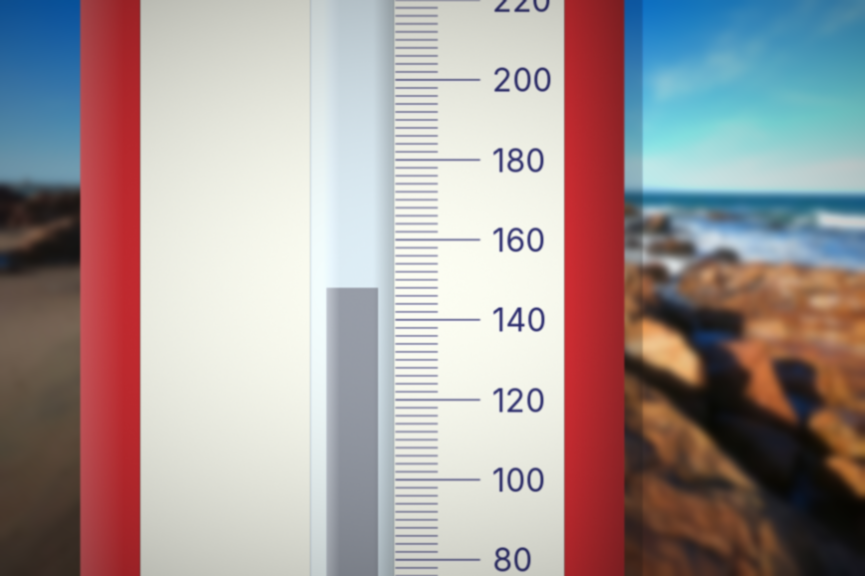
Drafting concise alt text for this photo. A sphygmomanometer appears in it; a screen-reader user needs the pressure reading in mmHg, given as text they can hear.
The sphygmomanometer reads 148 mmHg
